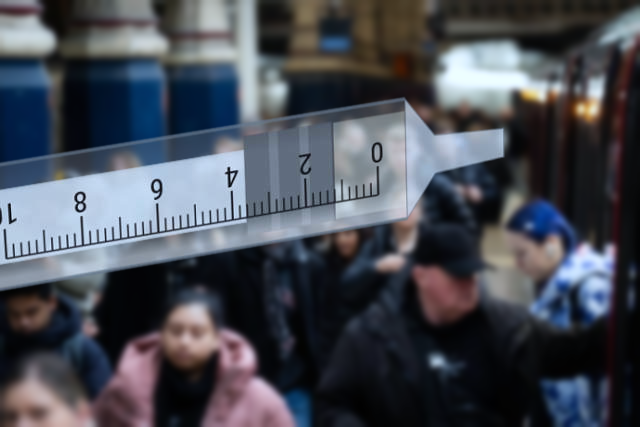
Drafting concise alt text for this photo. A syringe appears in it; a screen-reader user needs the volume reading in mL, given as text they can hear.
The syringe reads 1.2 mL
